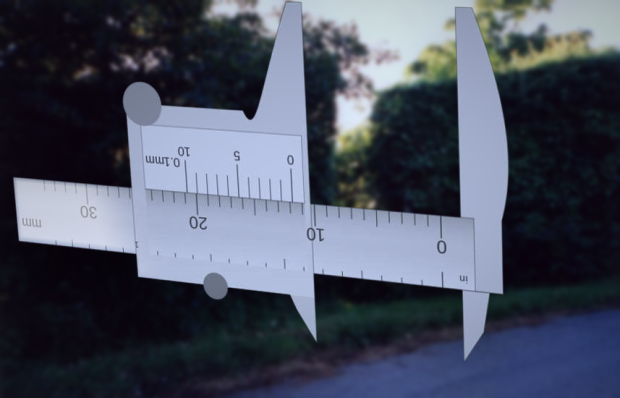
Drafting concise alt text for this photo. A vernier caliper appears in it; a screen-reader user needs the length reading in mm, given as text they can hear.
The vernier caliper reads 11.8 mm
